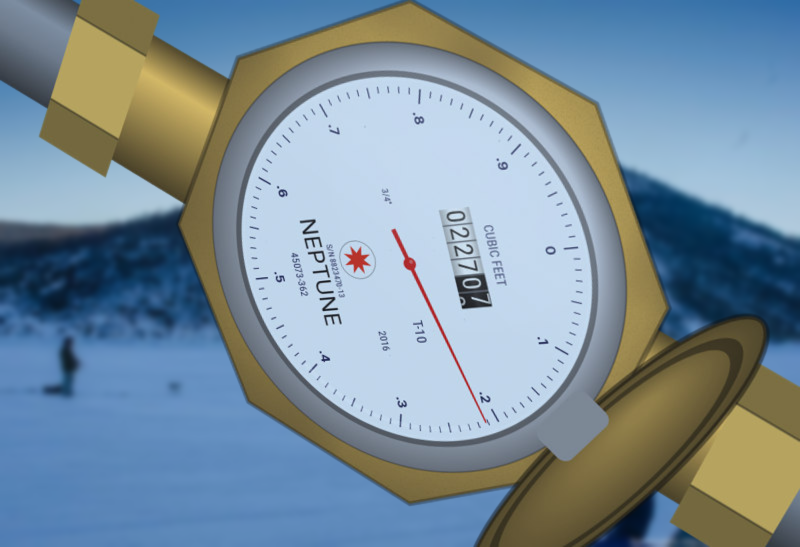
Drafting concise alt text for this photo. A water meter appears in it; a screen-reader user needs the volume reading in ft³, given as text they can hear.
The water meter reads 22707.21 ft³
